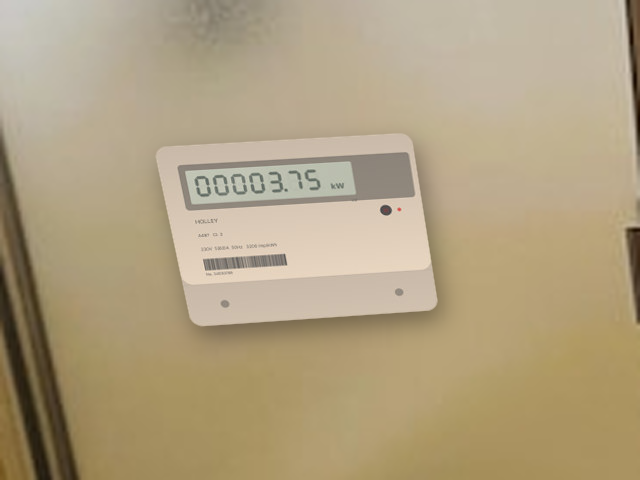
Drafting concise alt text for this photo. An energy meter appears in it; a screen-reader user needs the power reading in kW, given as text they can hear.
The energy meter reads 3.75 kW
